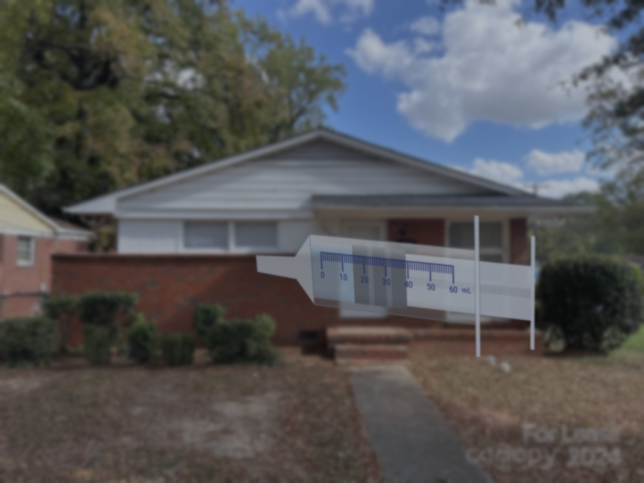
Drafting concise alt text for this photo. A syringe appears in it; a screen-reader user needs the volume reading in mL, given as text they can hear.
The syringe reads 15 mL
